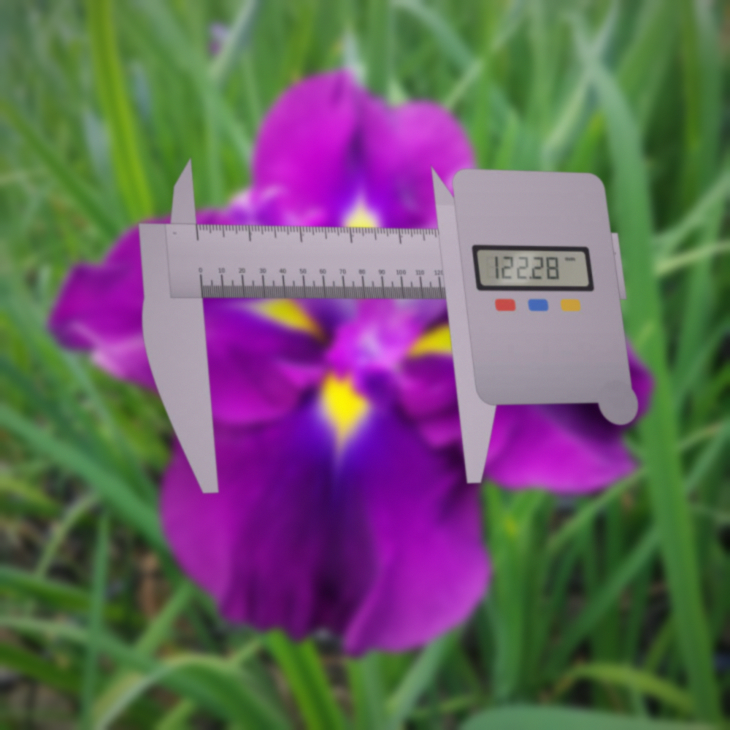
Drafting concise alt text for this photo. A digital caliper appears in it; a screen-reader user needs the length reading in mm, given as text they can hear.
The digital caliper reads 122.28 mm
